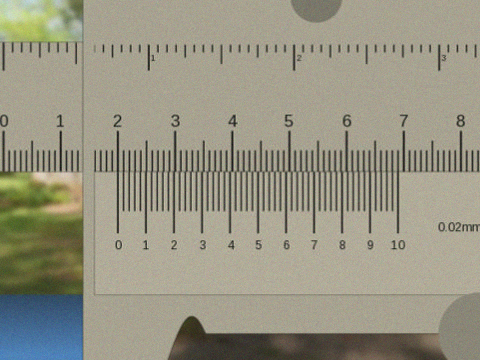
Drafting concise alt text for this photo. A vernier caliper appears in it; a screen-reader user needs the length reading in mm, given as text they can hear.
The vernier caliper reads 20.0 mm
